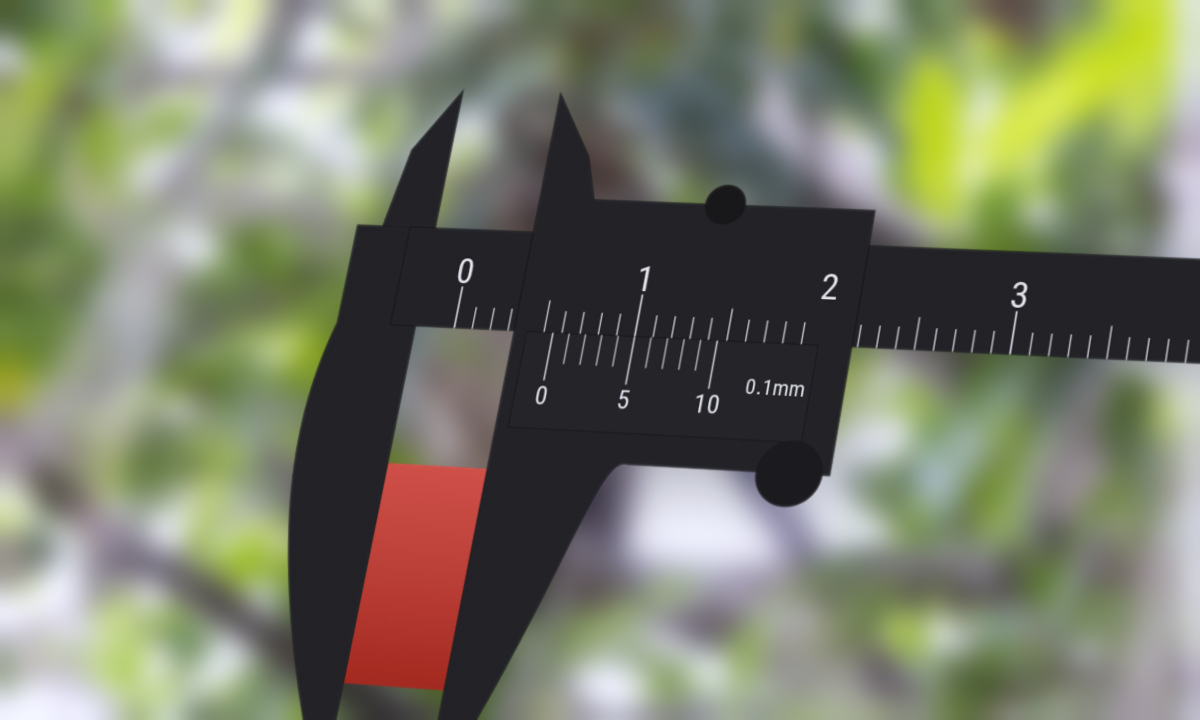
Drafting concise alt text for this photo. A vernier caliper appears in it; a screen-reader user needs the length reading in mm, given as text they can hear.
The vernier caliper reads 5.5 mm
